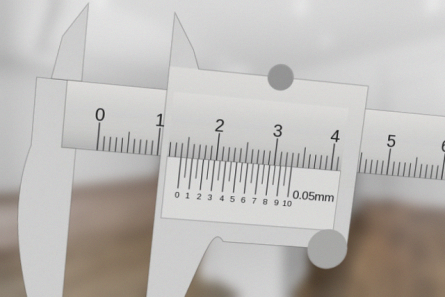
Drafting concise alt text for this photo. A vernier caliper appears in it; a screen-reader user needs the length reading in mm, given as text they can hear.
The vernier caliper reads 14.0 mm
